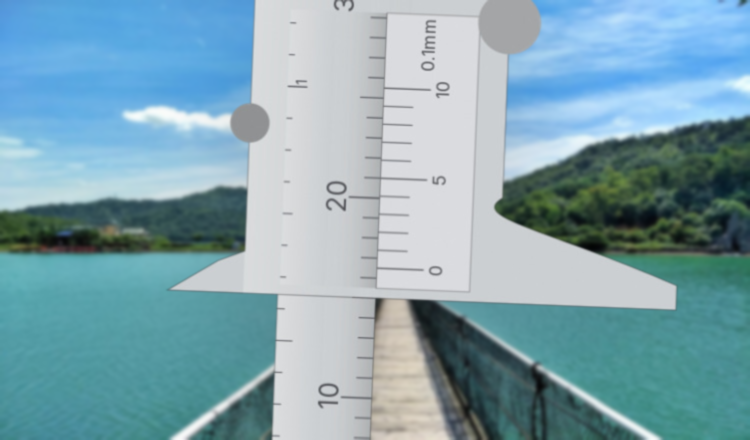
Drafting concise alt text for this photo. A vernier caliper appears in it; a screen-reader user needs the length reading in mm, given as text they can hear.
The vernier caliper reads 16.5 mm
